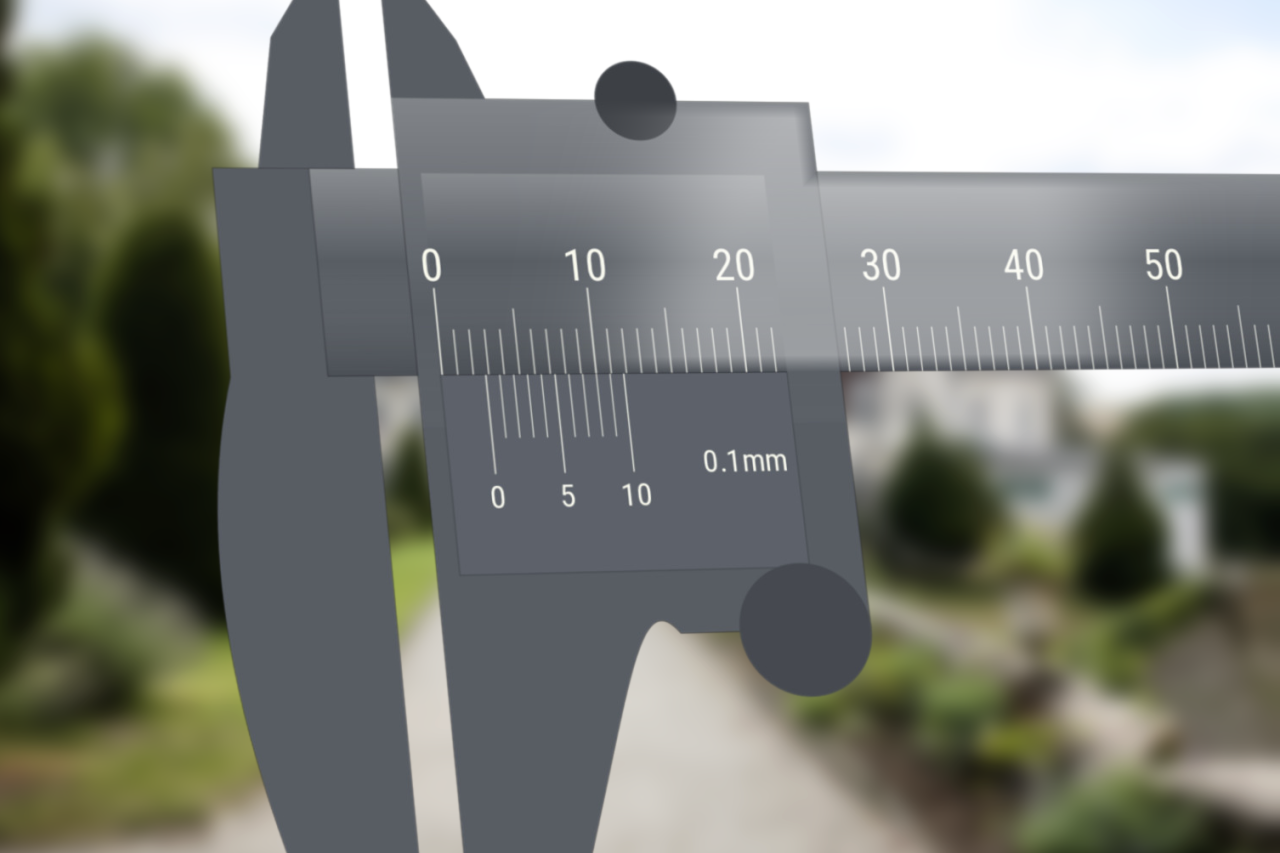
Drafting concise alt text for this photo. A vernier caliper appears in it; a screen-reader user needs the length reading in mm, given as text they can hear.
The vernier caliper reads 2.8 mm
